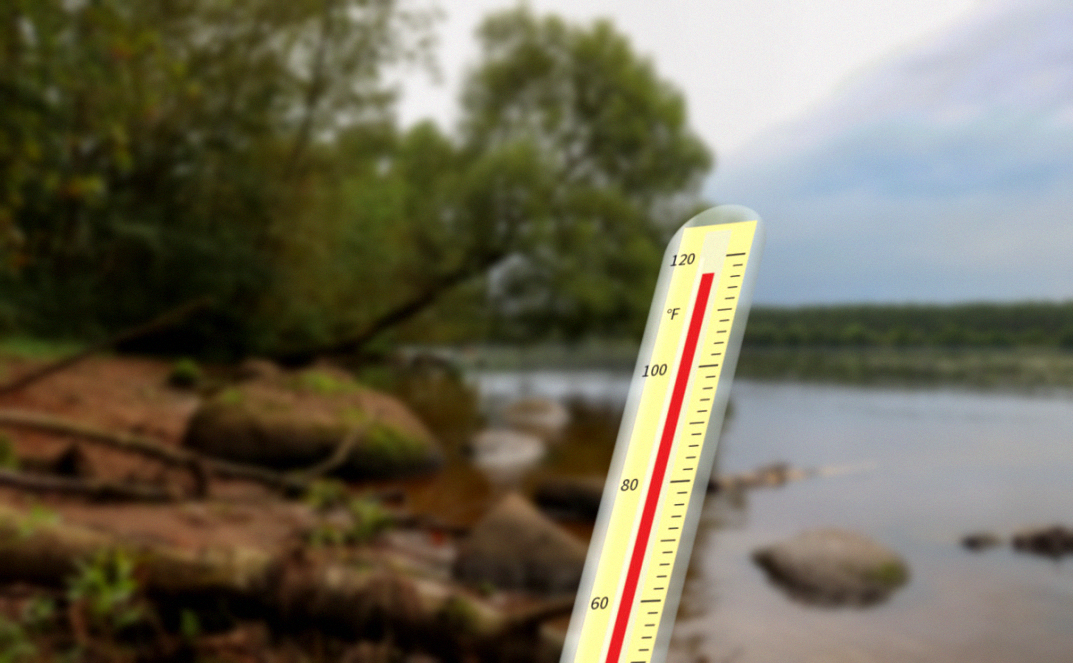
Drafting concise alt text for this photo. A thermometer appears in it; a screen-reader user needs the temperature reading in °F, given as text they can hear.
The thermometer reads 117 °F
